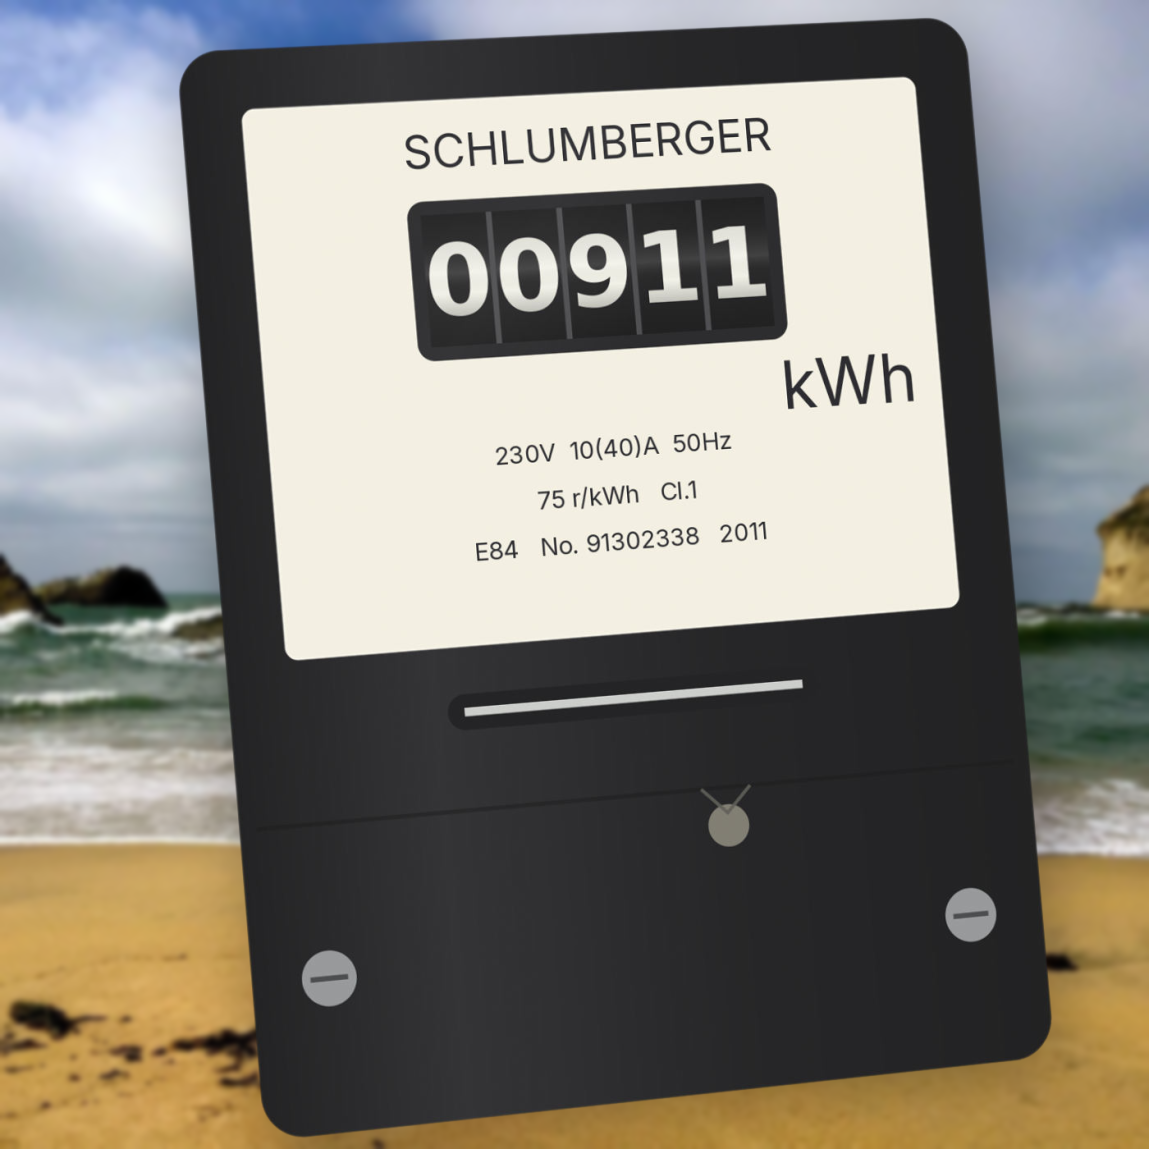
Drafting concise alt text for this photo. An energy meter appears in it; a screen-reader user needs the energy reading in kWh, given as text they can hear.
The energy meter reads 911 kWh
